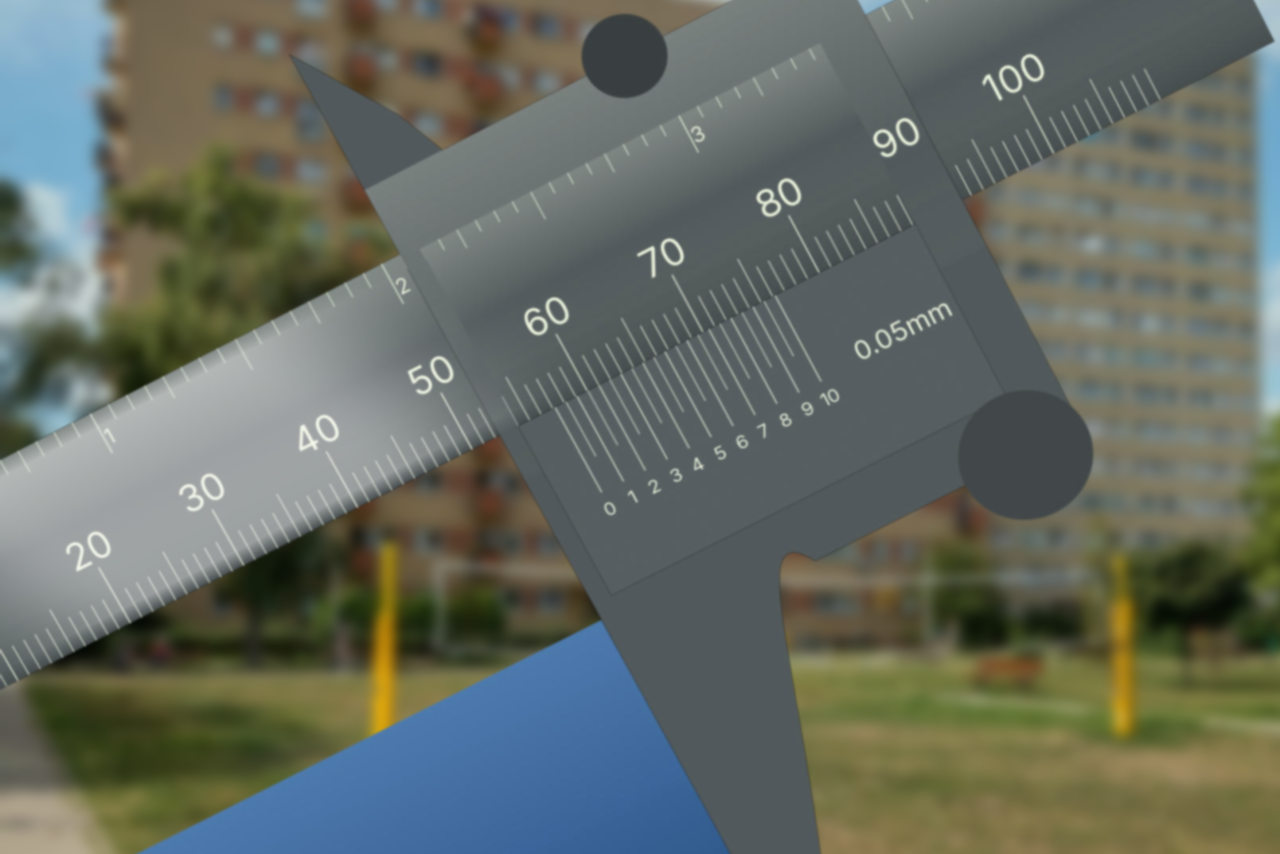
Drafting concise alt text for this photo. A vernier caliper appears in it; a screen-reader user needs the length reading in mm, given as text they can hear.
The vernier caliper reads 57.2 mm
